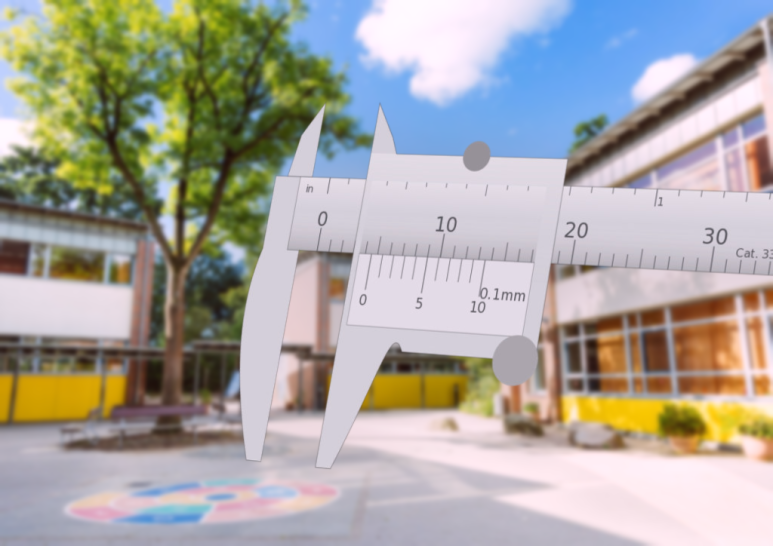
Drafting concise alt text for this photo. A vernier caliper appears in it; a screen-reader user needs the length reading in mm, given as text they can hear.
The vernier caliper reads 4.5 mm
